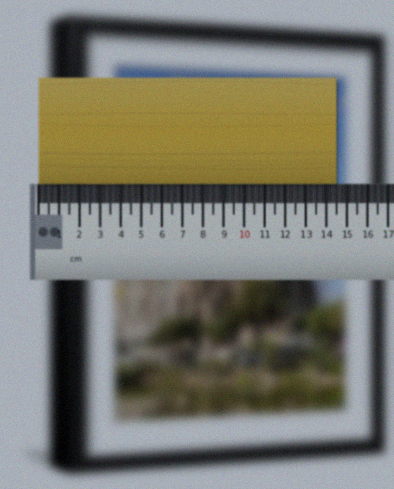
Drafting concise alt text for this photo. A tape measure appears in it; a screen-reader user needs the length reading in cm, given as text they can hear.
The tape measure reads 14.5 cm
